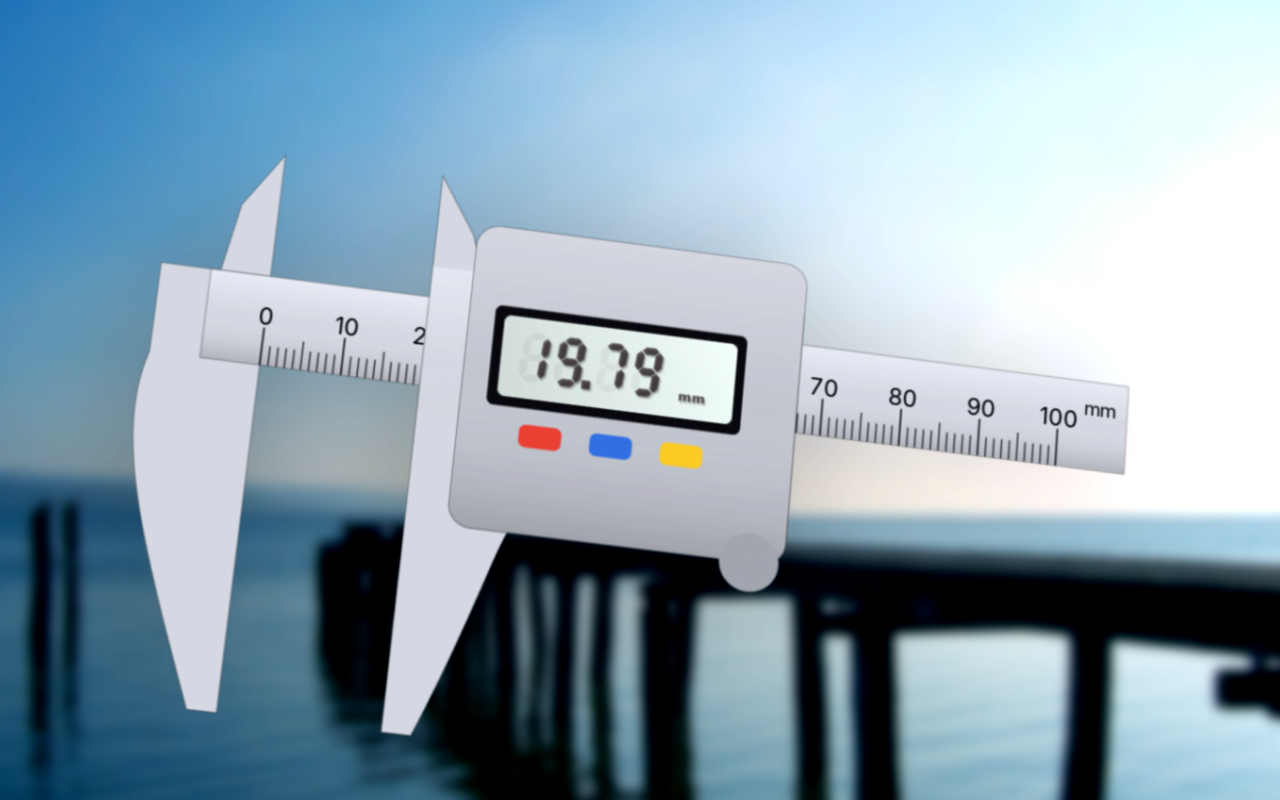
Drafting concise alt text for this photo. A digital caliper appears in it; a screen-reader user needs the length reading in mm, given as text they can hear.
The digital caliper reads 19.79 mm
